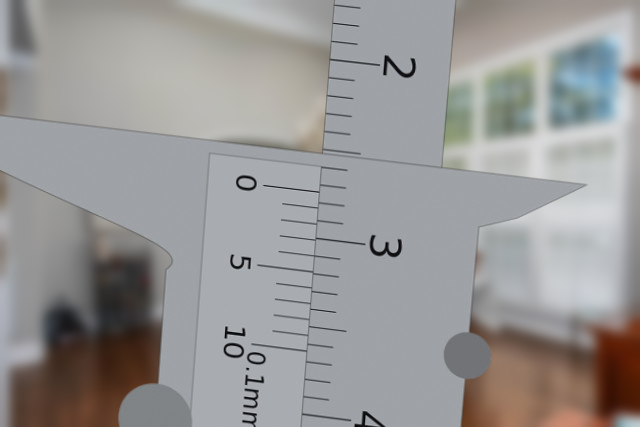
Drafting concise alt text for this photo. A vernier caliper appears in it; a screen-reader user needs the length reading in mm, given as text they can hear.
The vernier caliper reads 27.4 mm
